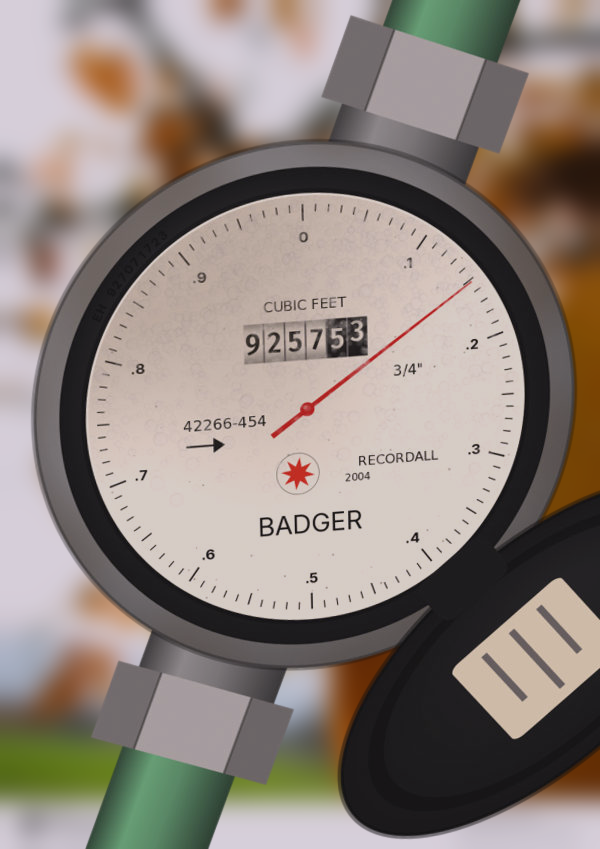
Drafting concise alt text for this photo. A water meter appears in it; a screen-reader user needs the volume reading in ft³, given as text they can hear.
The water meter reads 925753.15 ft³
